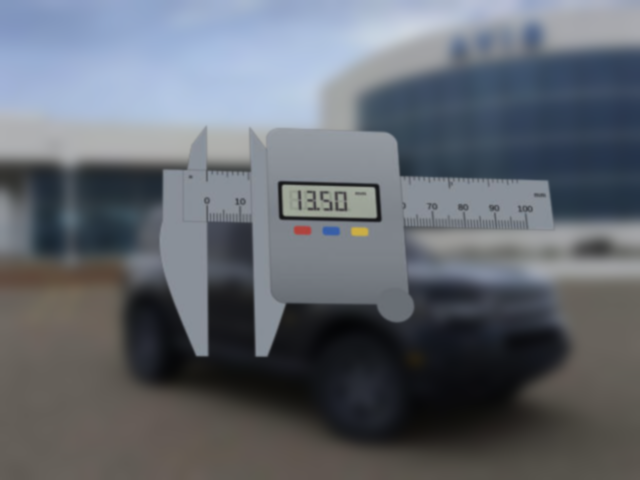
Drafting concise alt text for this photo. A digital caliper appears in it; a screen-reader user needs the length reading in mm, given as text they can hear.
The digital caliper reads 13.50 mm
